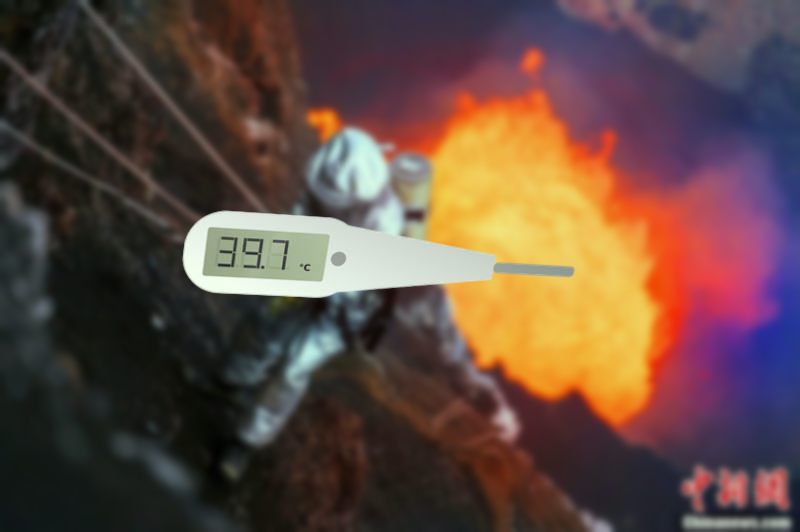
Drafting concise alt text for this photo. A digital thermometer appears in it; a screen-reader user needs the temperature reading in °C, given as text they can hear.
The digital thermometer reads 39.7 °C
